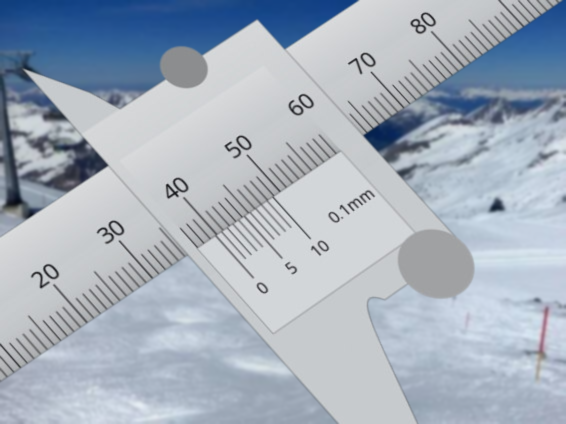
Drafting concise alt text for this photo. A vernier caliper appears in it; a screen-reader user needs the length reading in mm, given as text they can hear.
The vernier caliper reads 39.8 mm
